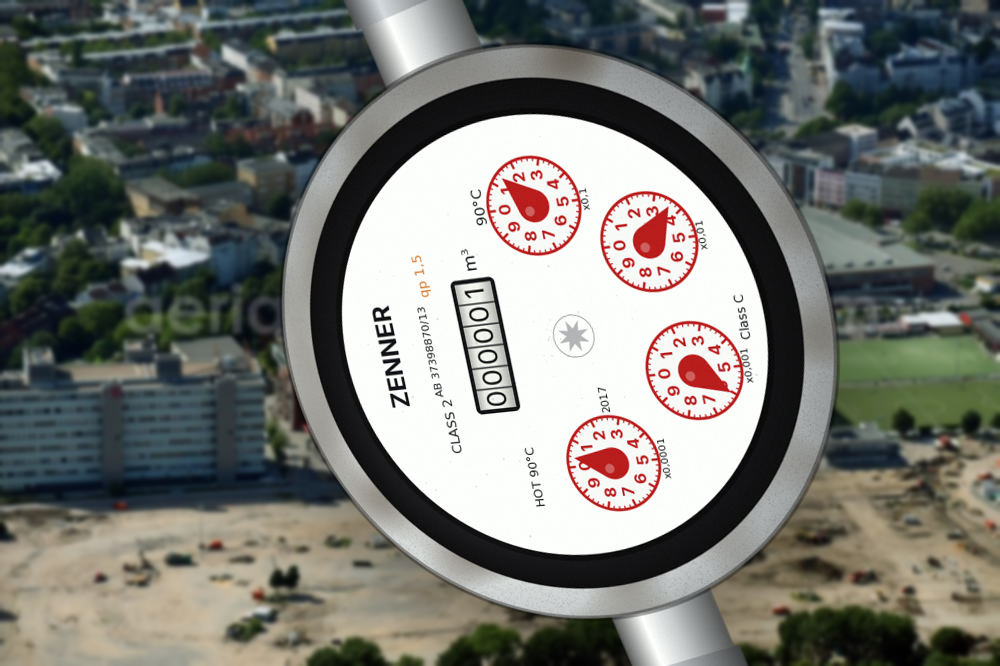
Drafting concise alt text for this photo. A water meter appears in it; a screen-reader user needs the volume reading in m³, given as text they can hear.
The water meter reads 1.1360 m³
